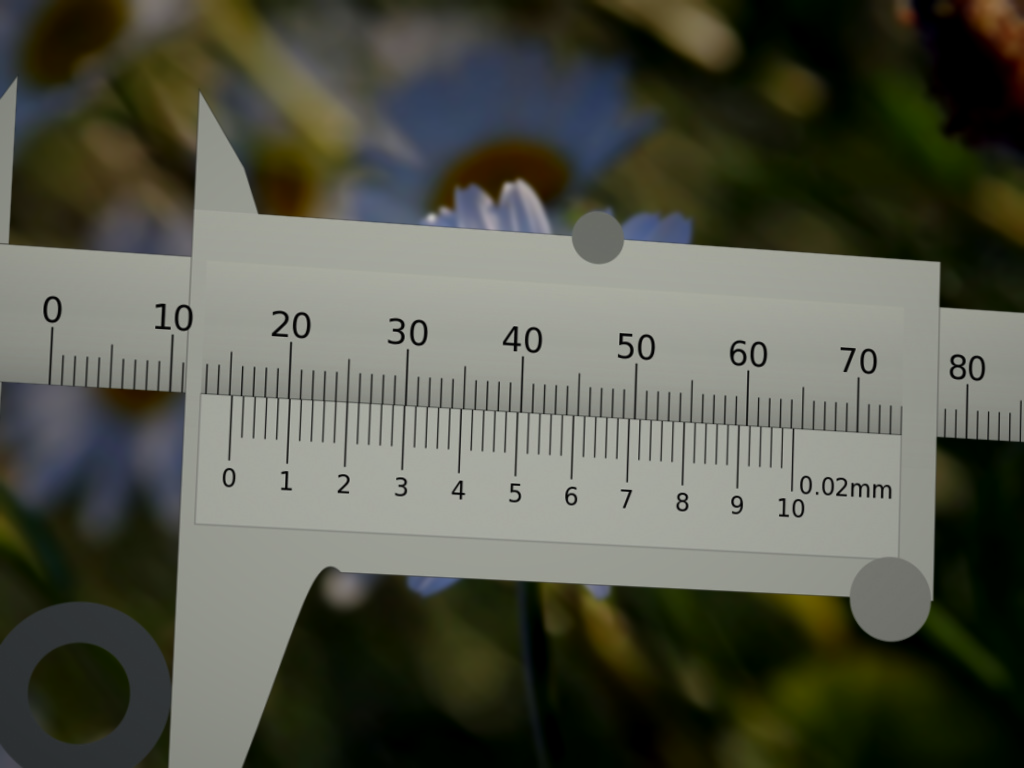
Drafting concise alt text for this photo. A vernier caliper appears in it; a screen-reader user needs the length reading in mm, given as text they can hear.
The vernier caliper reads 15.2 mm
